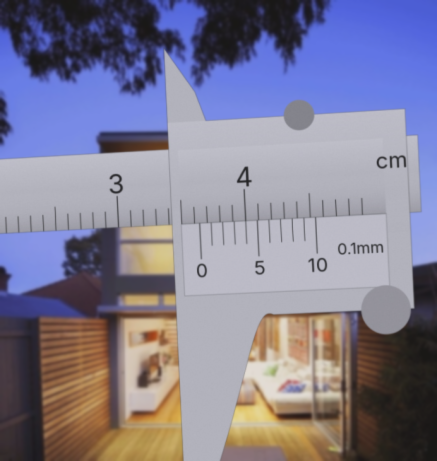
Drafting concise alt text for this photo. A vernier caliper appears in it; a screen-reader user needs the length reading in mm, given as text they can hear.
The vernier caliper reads 36.4 mm
